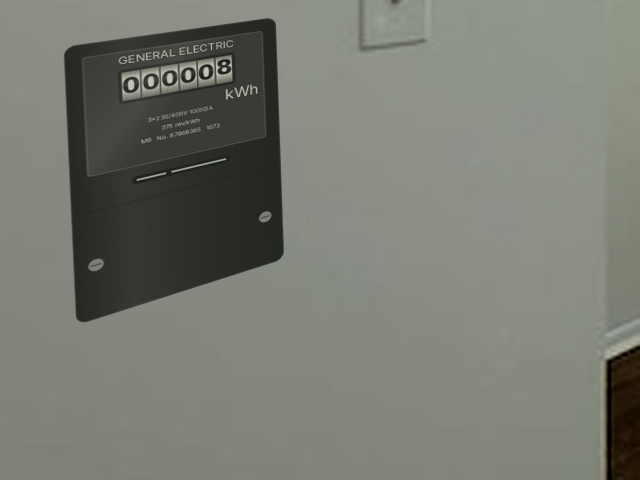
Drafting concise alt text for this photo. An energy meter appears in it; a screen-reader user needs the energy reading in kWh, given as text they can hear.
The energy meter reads 8 kWh
